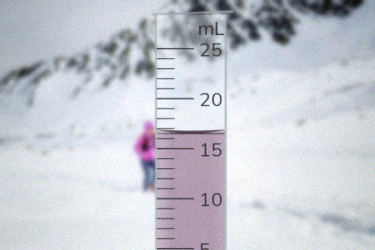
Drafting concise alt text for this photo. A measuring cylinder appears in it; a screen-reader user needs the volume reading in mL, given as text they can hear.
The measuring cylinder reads 16.5 mL
